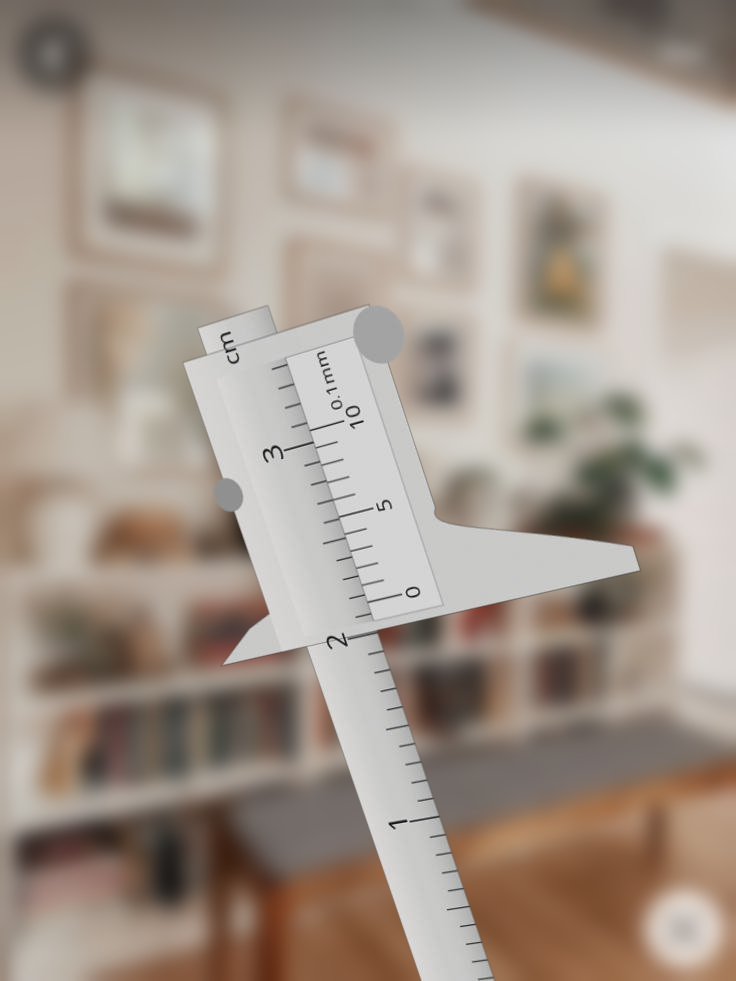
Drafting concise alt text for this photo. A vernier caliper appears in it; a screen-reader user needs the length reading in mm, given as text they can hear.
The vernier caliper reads 21.6 mm
